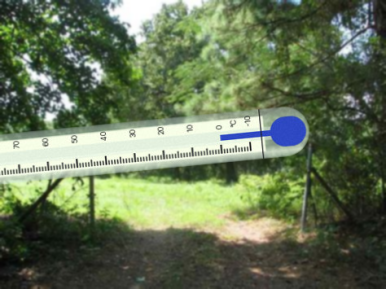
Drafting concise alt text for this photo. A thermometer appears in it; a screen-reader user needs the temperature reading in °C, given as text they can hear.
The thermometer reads 0 °C
